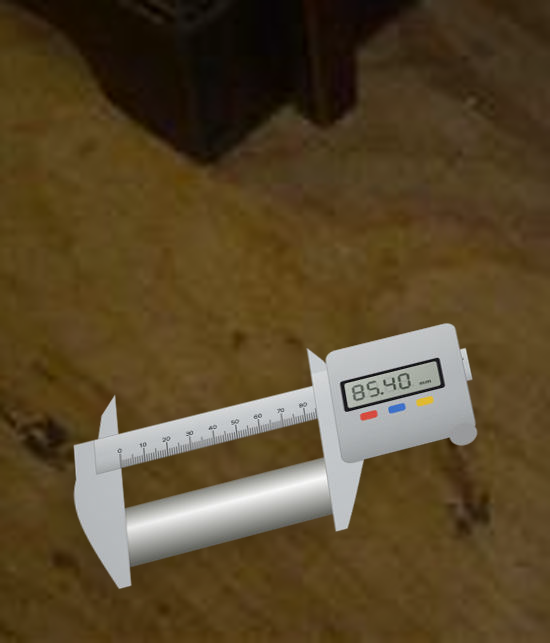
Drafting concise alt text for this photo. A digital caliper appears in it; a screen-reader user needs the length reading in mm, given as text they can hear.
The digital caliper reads 85.40 mm
